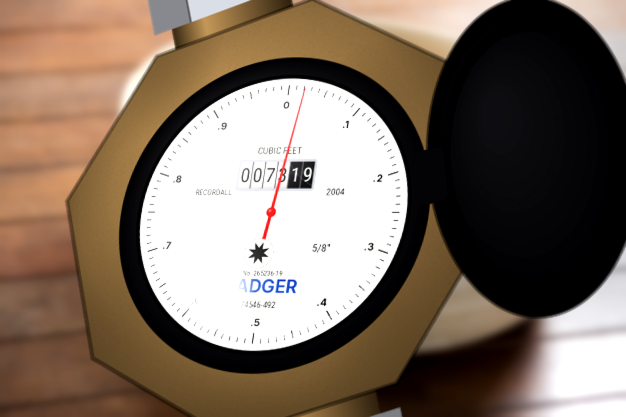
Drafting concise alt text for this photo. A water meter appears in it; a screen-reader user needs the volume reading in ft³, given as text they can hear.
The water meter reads 7319.02 ft³
